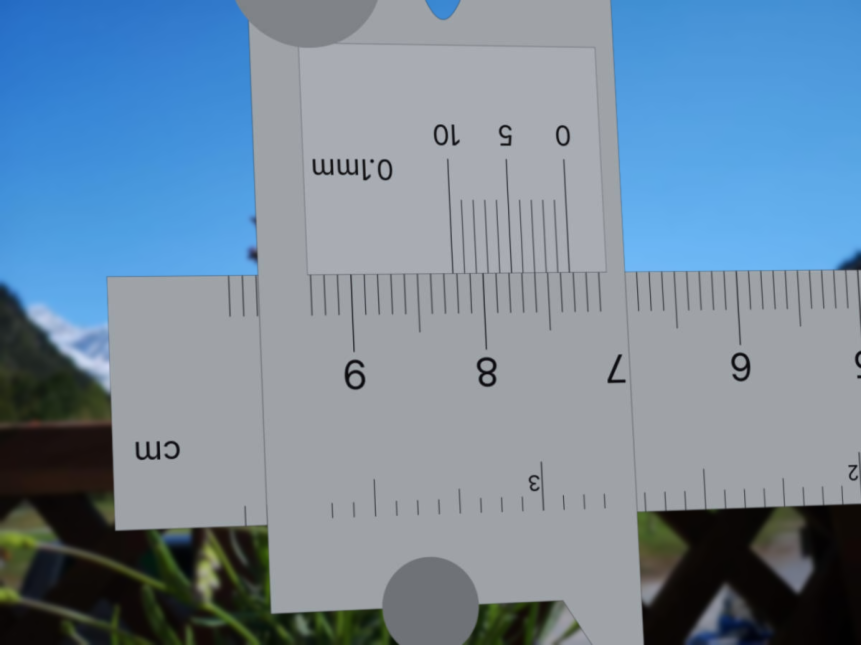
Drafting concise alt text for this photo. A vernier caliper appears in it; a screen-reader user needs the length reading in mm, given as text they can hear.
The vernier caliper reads 73.3 mm
